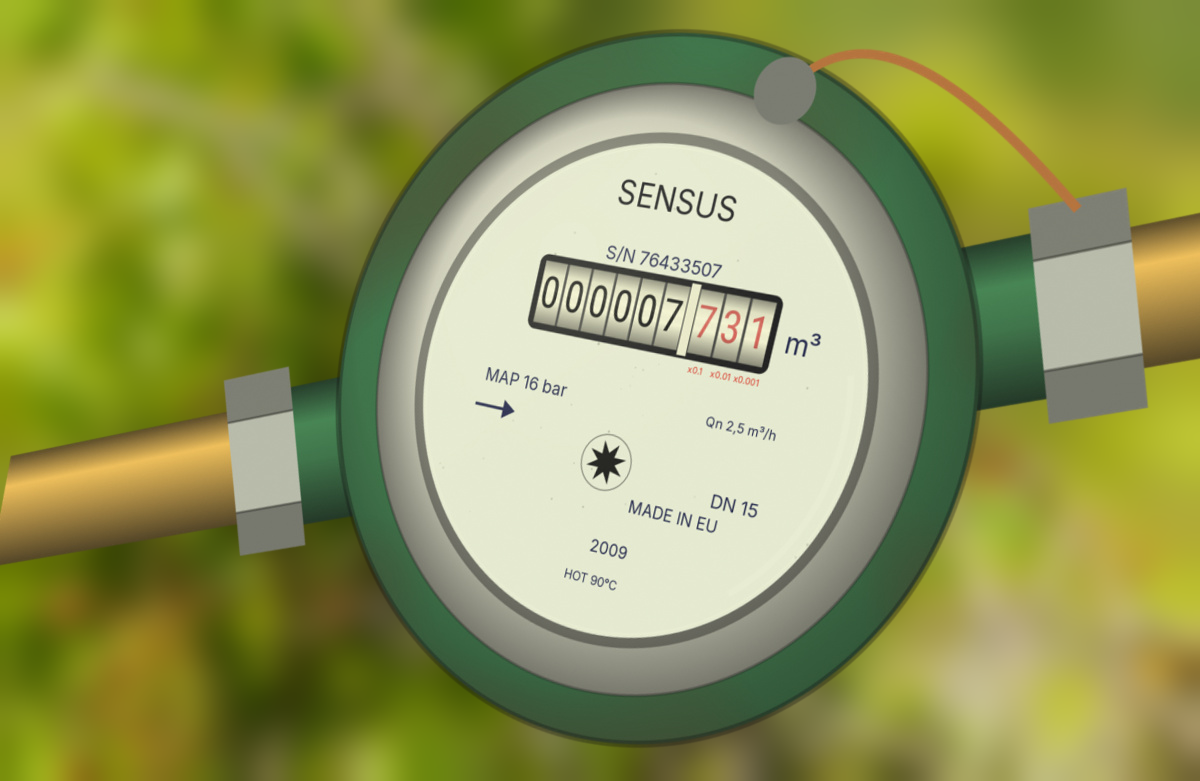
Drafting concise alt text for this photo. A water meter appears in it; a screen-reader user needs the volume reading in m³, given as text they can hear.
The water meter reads 7.731 m³
